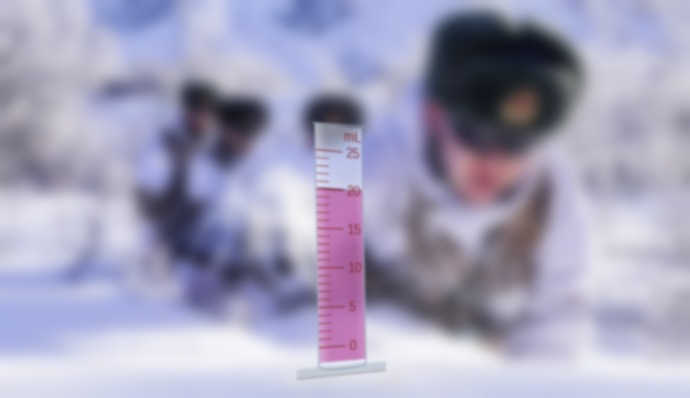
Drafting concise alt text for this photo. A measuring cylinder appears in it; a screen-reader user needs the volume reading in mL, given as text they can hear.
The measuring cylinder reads 20 mL
